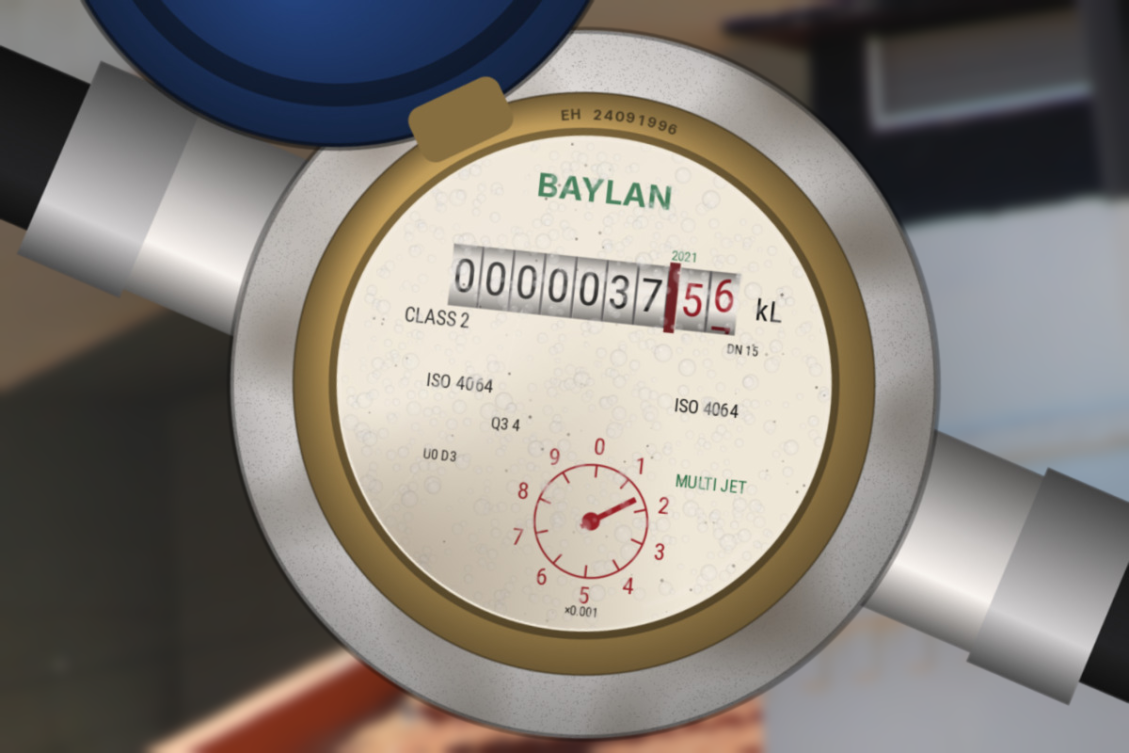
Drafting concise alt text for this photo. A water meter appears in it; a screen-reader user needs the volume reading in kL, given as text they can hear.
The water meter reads 37.561 kL
